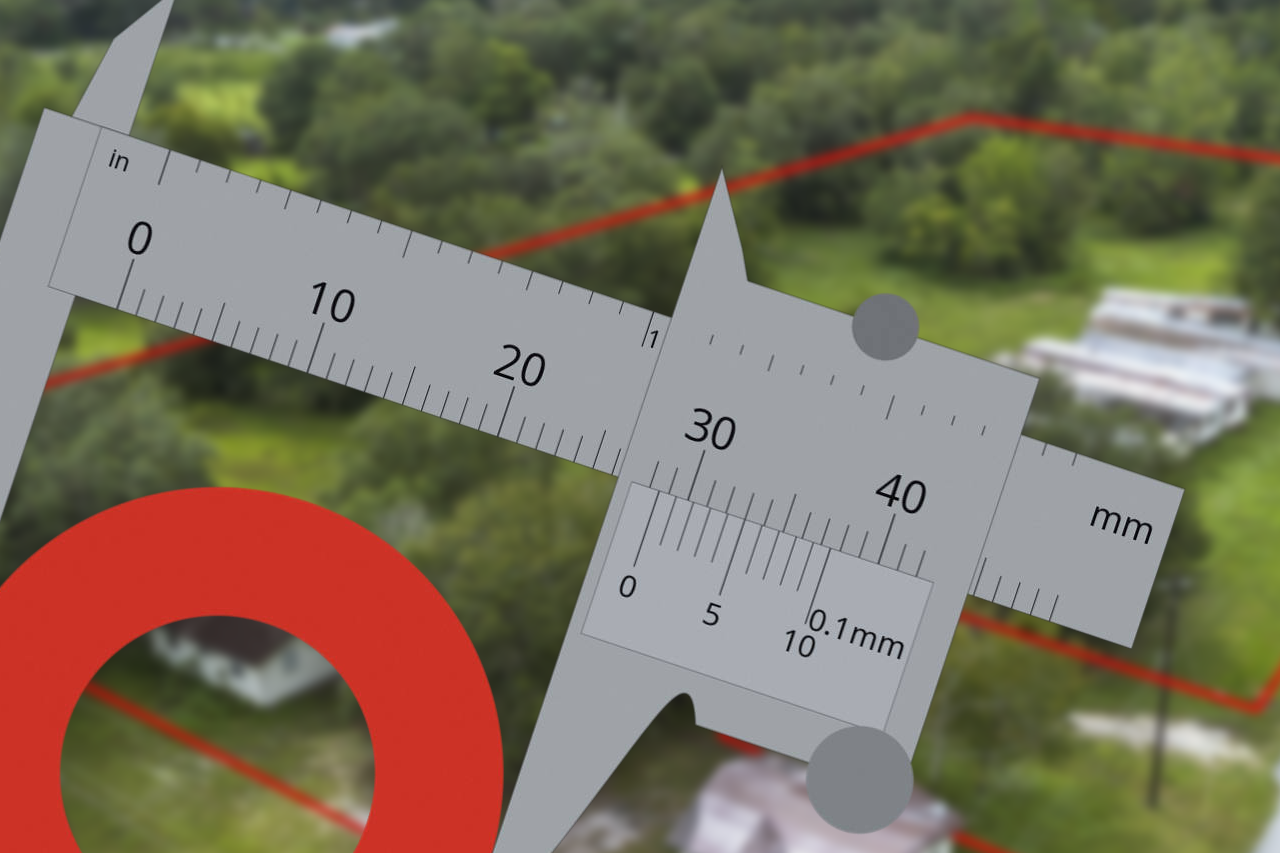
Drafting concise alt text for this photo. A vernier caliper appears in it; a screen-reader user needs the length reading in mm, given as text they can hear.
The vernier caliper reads 28.5 mm
